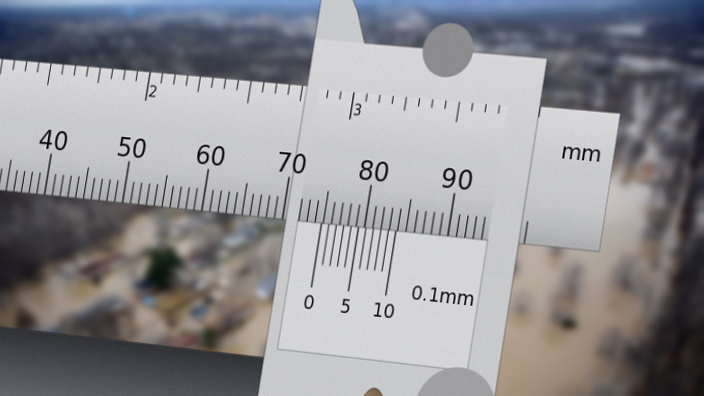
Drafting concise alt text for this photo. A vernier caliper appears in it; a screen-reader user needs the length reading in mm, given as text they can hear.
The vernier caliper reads 74.8 mm
